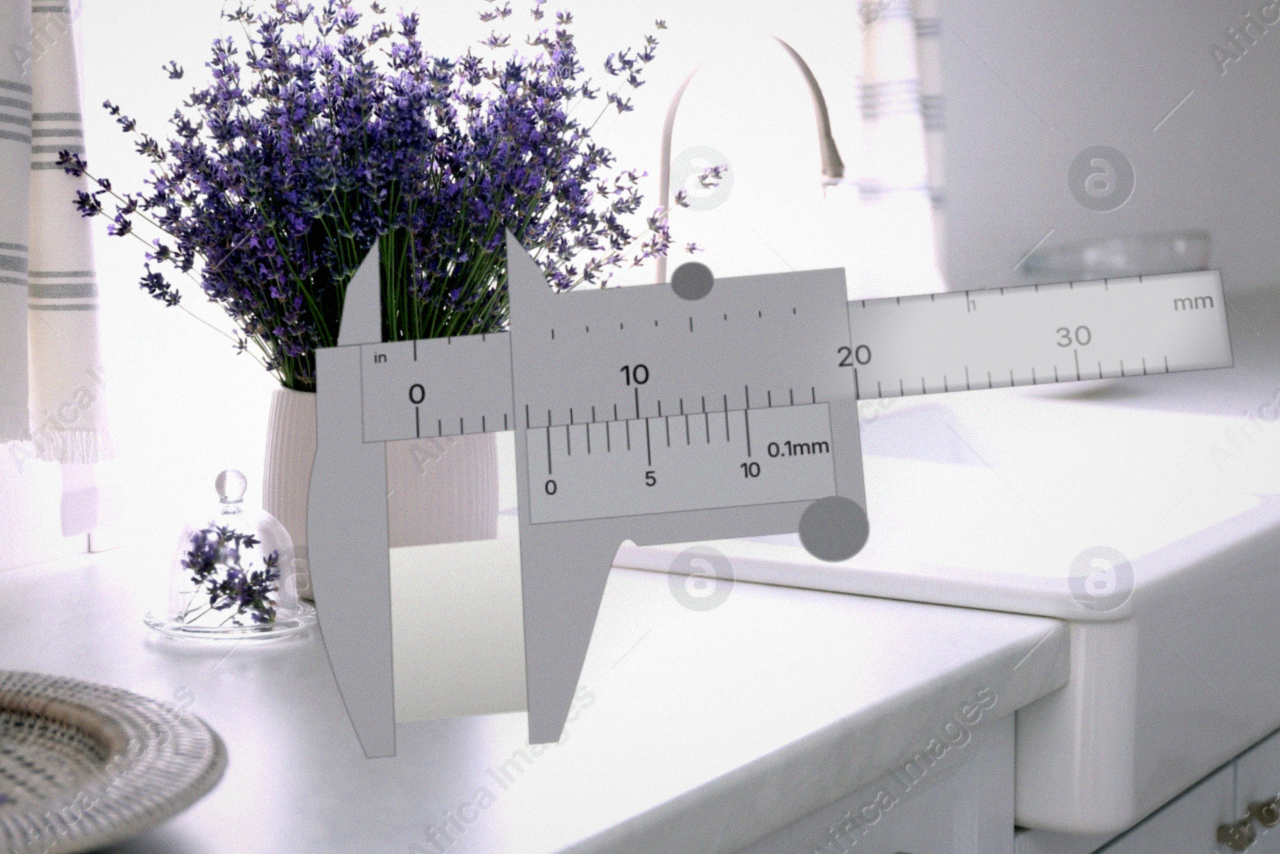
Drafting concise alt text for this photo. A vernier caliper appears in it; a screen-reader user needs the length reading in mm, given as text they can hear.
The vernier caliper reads 5.9 mm
